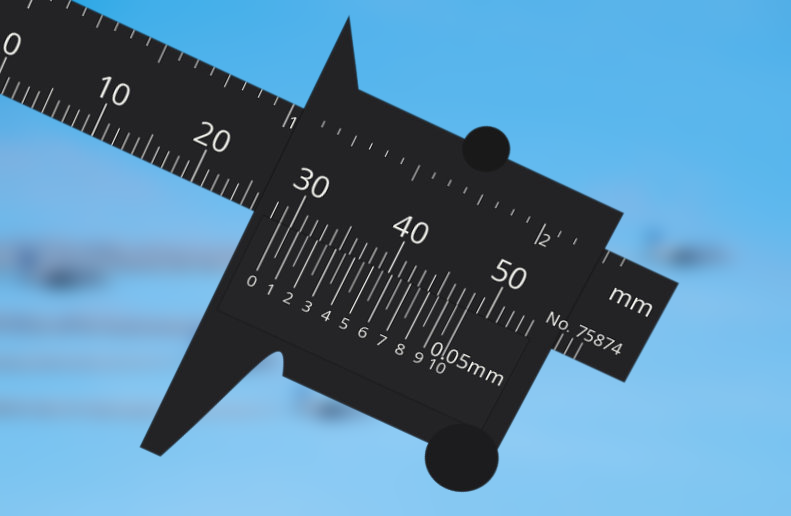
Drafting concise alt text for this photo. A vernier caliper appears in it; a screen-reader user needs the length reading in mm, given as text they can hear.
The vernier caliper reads 29.0 mm
